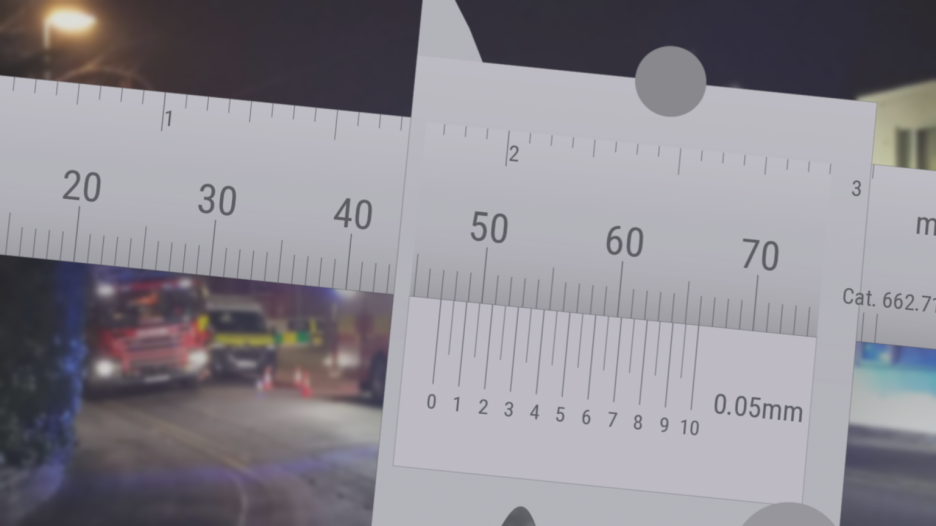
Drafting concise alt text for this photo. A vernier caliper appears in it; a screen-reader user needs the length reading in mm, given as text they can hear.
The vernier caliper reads 47.0 mm
